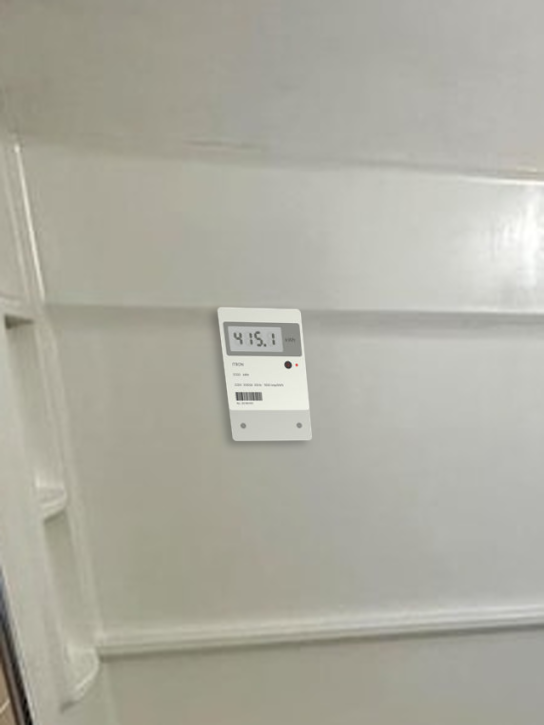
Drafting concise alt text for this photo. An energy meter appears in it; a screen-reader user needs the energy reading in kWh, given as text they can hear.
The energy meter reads 415.1 kWh
